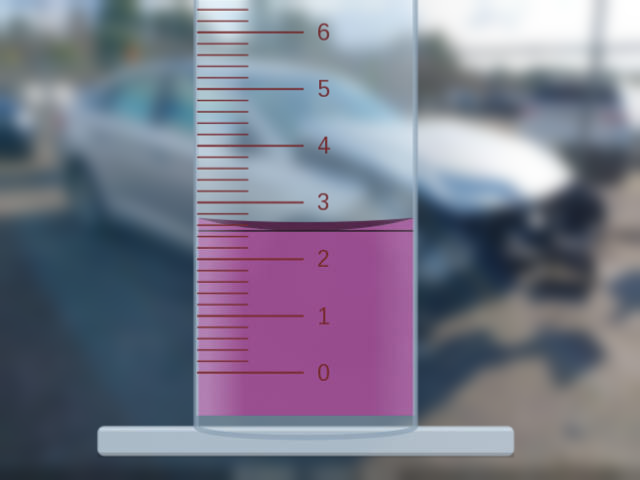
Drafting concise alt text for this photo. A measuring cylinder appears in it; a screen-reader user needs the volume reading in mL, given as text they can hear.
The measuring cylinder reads 2.5 mL
